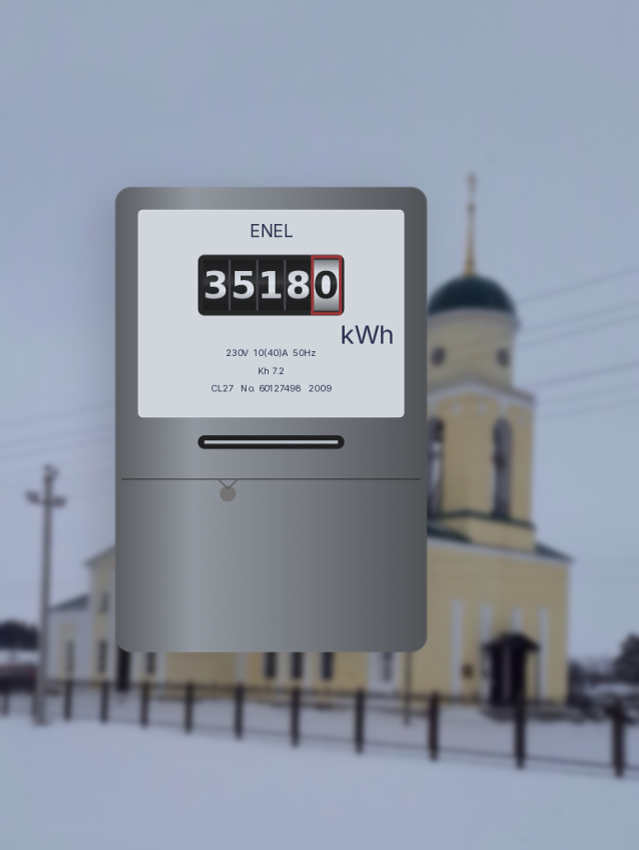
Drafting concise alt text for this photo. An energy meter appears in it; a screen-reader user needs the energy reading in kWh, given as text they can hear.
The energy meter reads 3518.0 kWh
